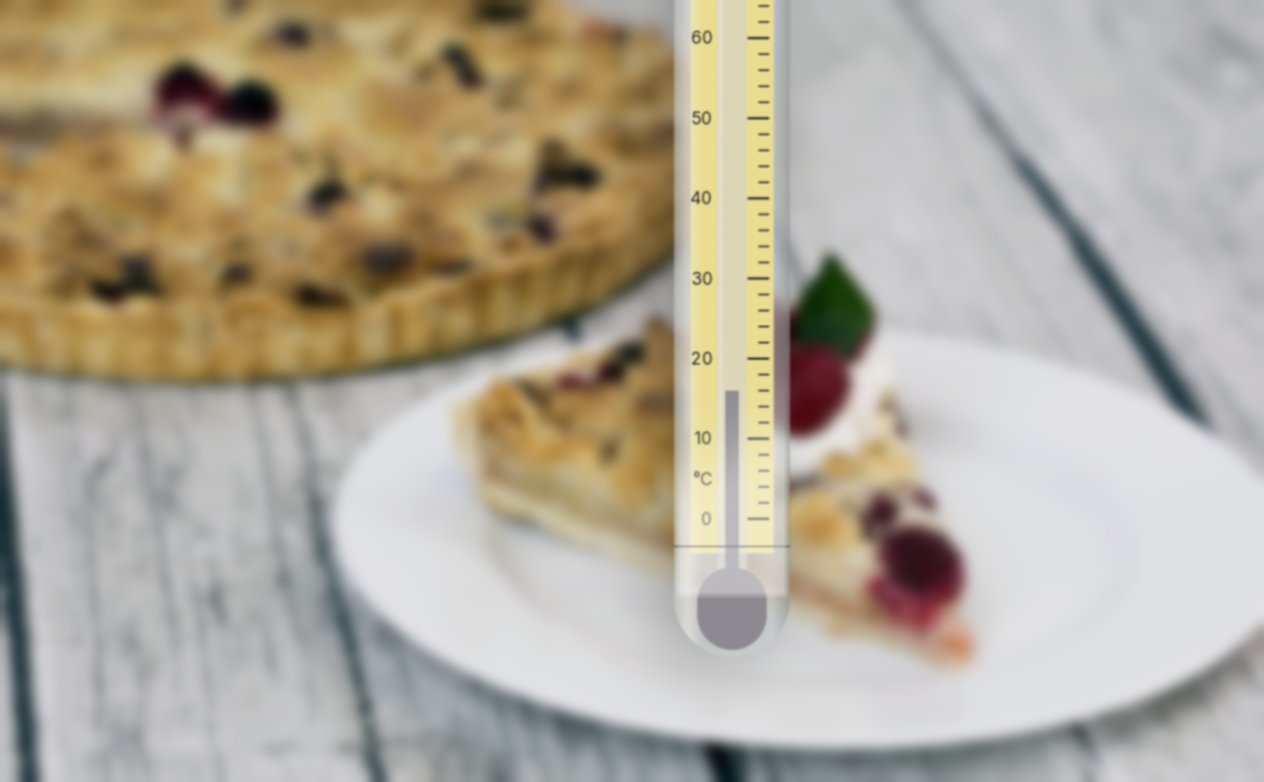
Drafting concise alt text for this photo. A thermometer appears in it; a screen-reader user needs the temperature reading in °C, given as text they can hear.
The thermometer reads 16 °C
